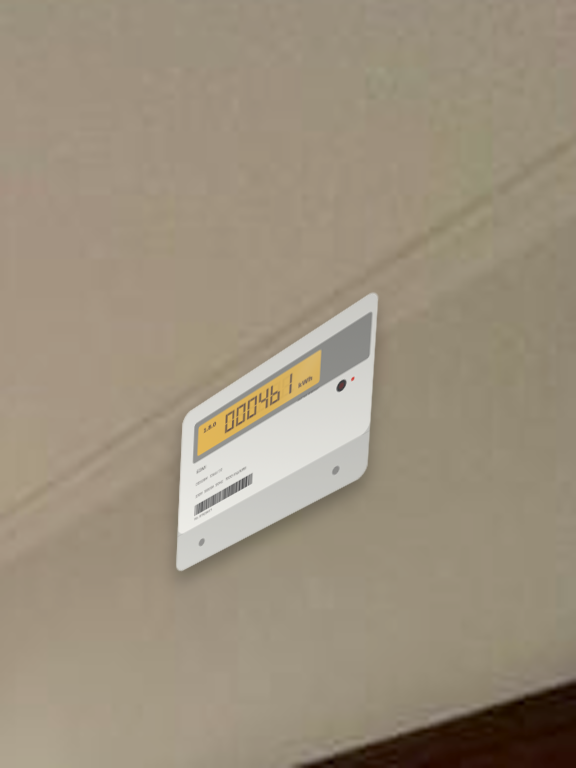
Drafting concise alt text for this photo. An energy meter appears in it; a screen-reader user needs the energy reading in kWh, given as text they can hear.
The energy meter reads 461 kWh
